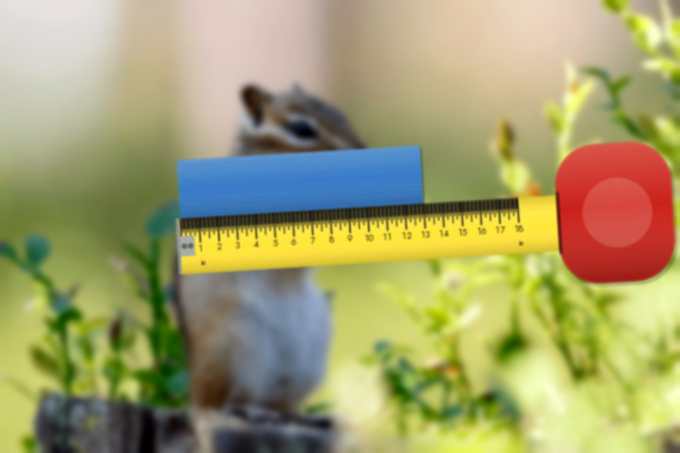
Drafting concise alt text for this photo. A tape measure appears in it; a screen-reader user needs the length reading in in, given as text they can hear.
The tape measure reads 13 in
